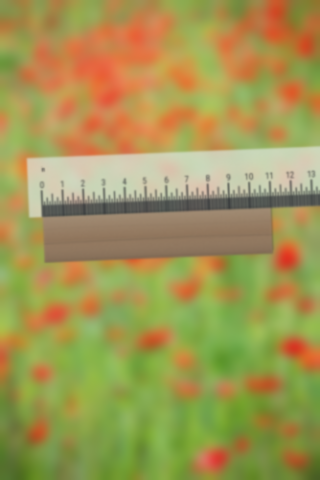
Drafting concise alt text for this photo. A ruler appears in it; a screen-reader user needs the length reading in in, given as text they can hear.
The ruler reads 11 in
